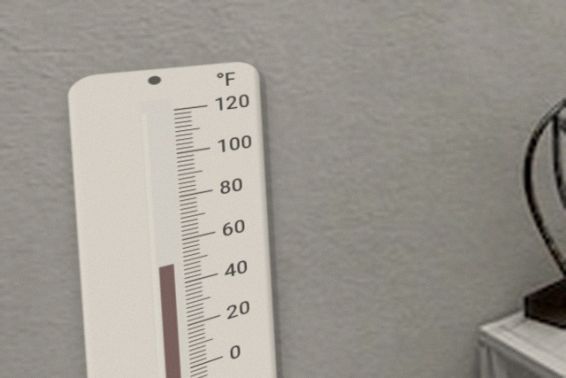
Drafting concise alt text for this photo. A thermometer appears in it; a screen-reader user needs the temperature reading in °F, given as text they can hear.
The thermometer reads 50 °F
